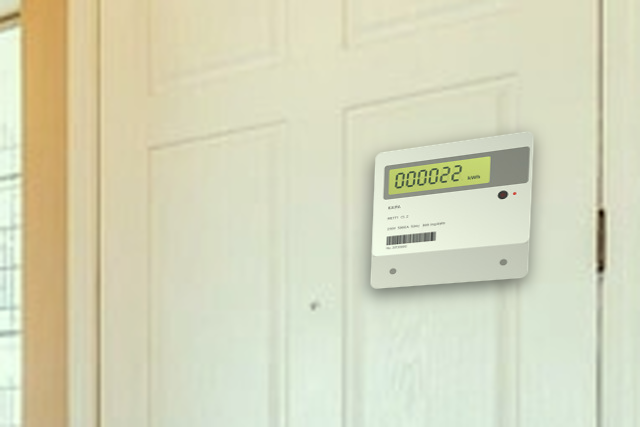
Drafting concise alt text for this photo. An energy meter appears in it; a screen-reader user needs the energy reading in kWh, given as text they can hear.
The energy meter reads 22 kWh
